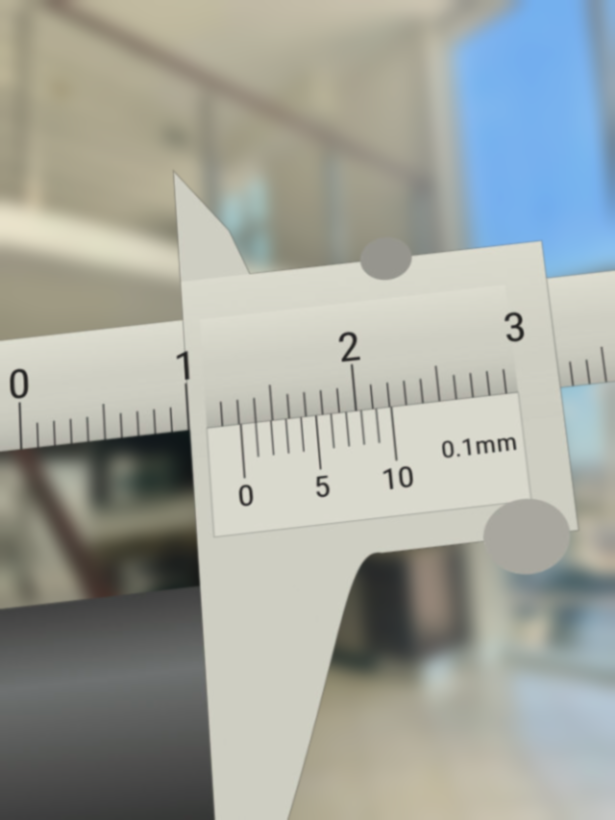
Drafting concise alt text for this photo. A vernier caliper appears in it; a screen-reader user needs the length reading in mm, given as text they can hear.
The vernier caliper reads 13.1 mm
